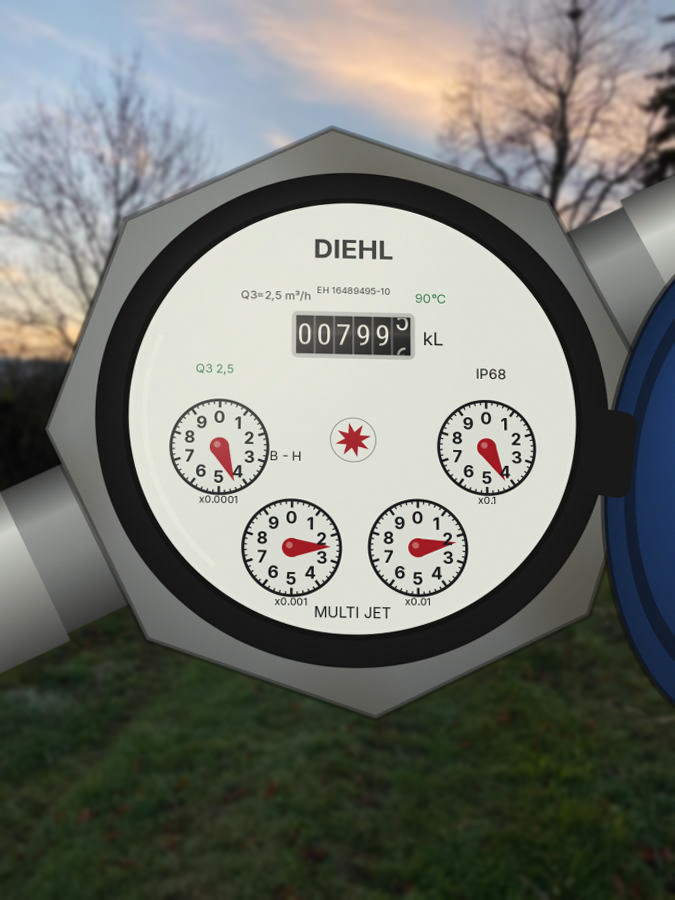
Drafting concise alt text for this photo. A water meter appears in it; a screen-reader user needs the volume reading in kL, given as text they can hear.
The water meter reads 7995.4224 kL
